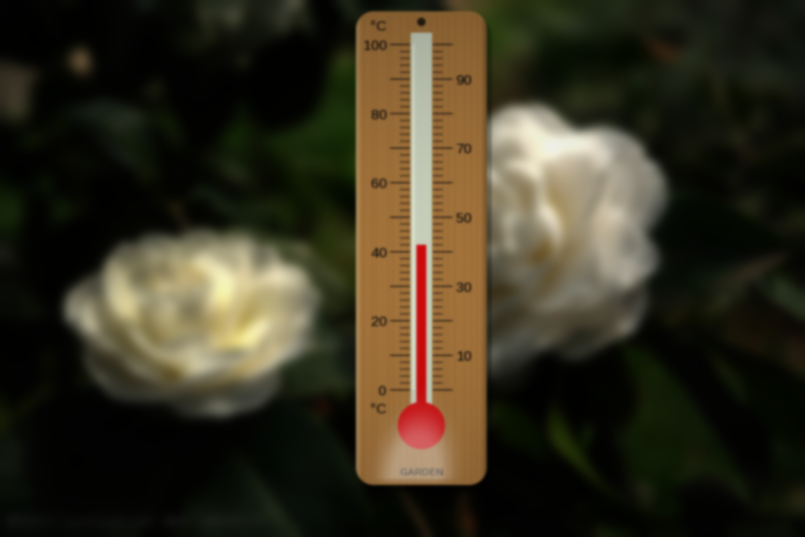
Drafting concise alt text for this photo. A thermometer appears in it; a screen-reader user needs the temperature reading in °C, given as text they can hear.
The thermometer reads 42 °C
